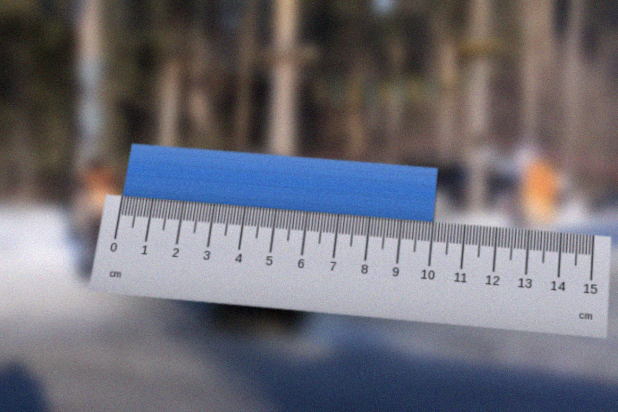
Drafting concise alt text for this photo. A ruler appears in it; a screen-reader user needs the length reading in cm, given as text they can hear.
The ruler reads 10 cm
